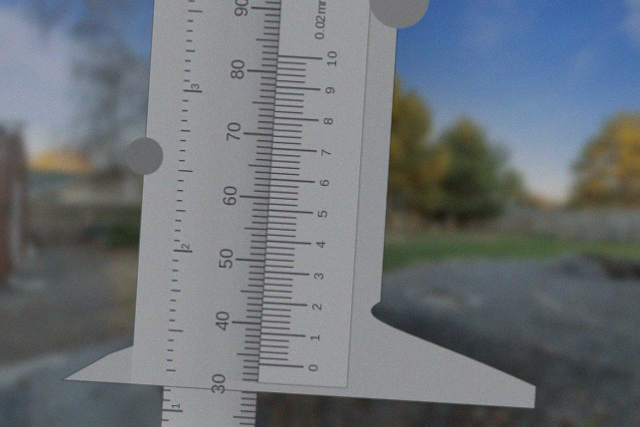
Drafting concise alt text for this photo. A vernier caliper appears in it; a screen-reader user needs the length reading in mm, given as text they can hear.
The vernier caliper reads 33.6 mm
